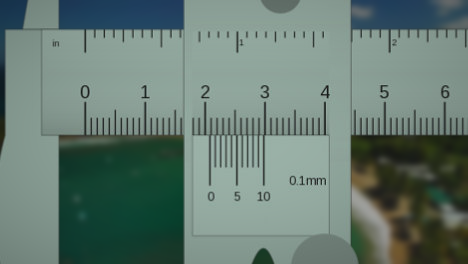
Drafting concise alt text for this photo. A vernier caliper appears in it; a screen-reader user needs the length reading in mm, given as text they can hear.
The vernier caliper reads 20.8 mm
